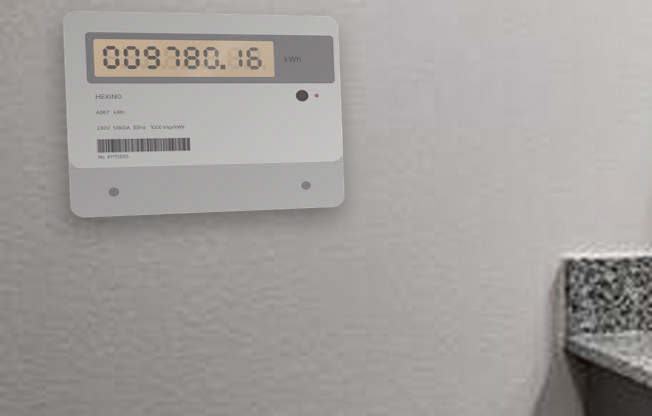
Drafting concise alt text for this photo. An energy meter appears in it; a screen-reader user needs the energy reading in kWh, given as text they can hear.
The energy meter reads 9780.16 kWh
